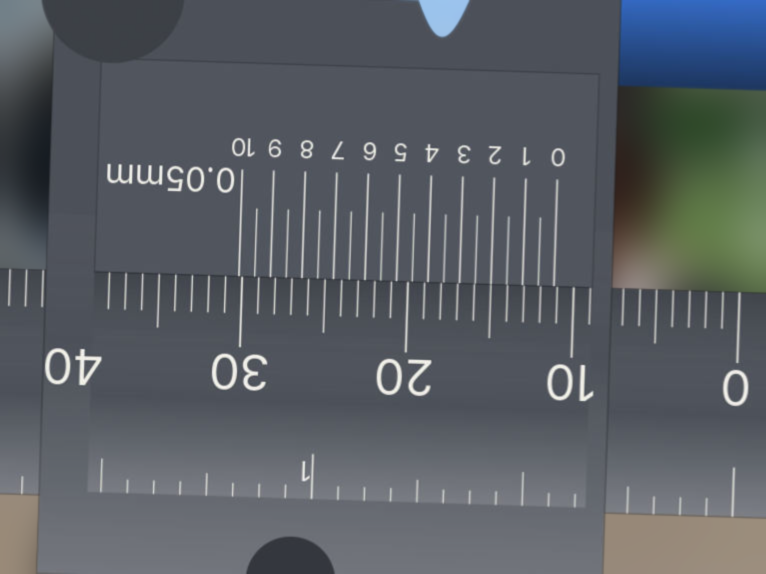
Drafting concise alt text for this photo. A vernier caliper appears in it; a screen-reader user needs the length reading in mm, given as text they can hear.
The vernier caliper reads 11.2 mm
